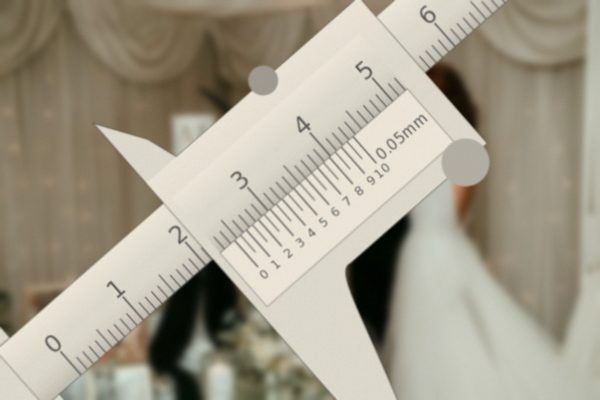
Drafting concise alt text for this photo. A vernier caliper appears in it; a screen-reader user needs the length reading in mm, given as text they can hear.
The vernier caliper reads 24.6 mm
